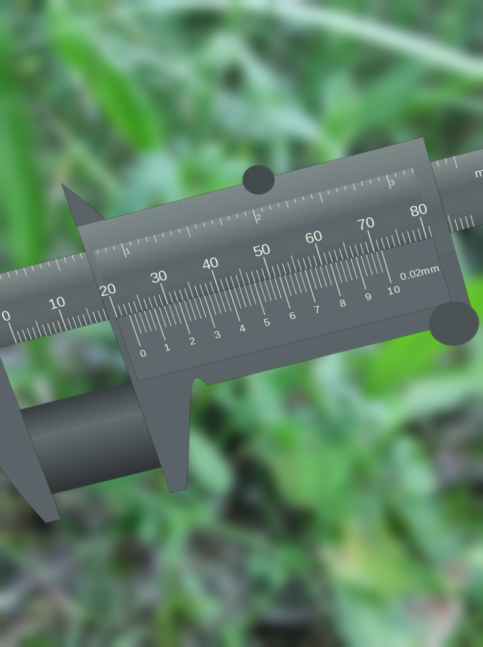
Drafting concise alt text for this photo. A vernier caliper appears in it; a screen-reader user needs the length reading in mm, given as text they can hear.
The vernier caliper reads 22.4 mm
